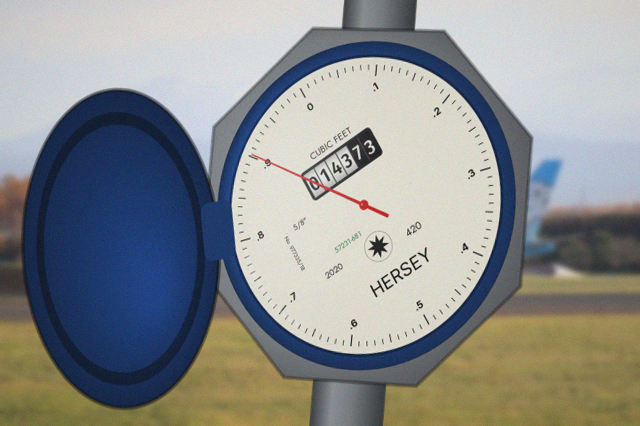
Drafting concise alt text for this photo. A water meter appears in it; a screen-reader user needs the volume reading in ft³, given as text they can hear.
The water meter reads 14372.90 ft³
